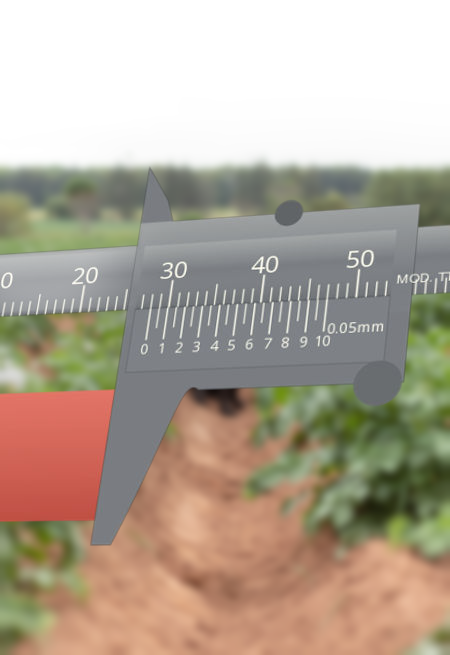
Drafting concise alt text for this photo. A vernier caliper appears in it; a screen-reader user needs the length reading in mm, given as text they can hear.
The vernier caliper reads 28.0 mm
